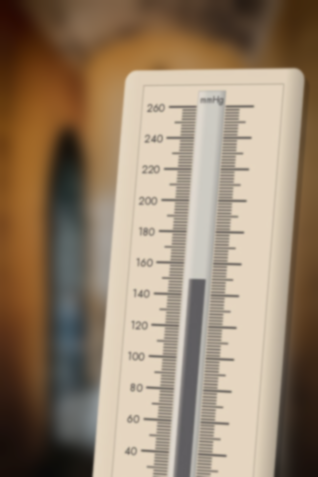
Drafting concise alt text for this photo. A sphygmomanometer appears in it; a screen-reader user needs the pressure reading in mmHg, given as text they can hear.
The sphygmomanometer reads 150 mmHg
